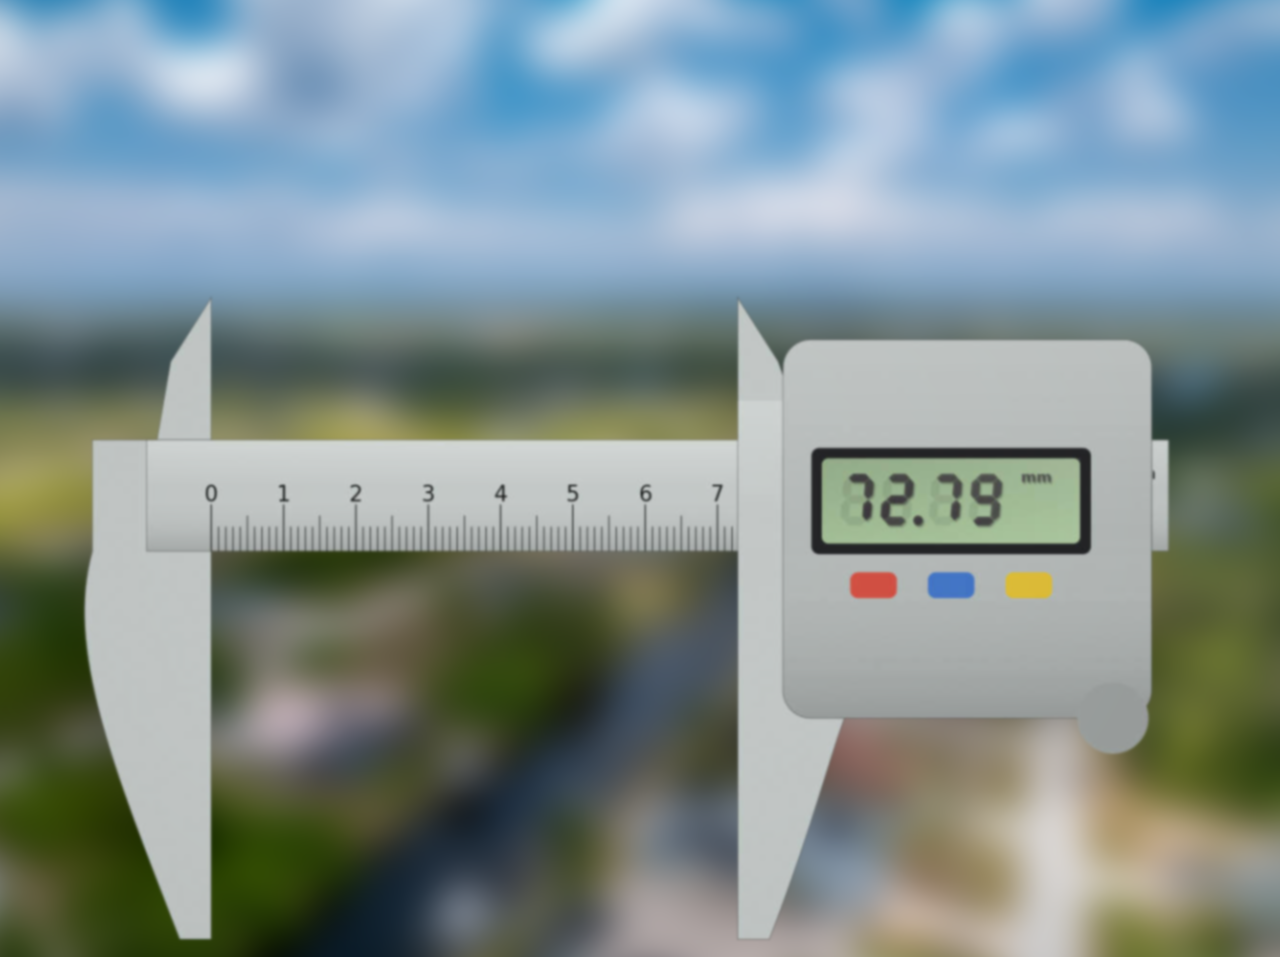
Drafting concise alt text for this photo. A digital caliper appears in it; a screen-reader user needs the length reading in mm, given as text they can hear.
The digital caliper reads 72.79 mm
